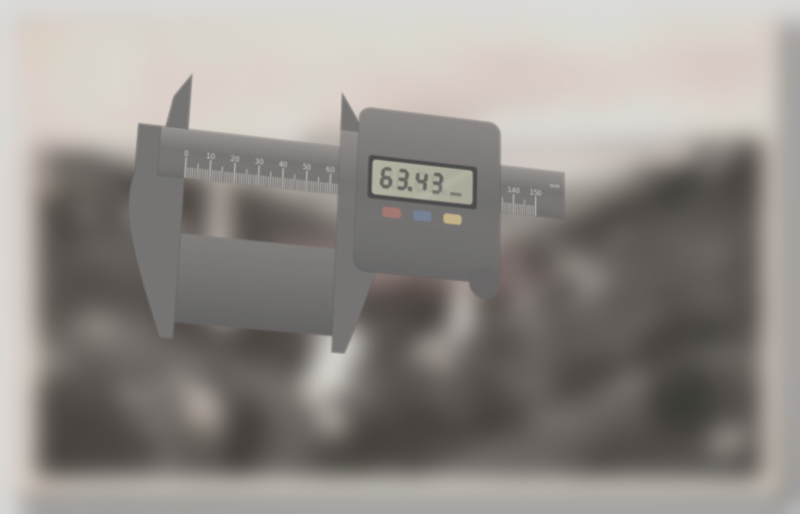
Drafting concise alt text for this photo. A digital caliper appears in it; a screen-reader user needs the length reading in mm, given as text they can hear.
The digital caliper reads 63.43 mm
